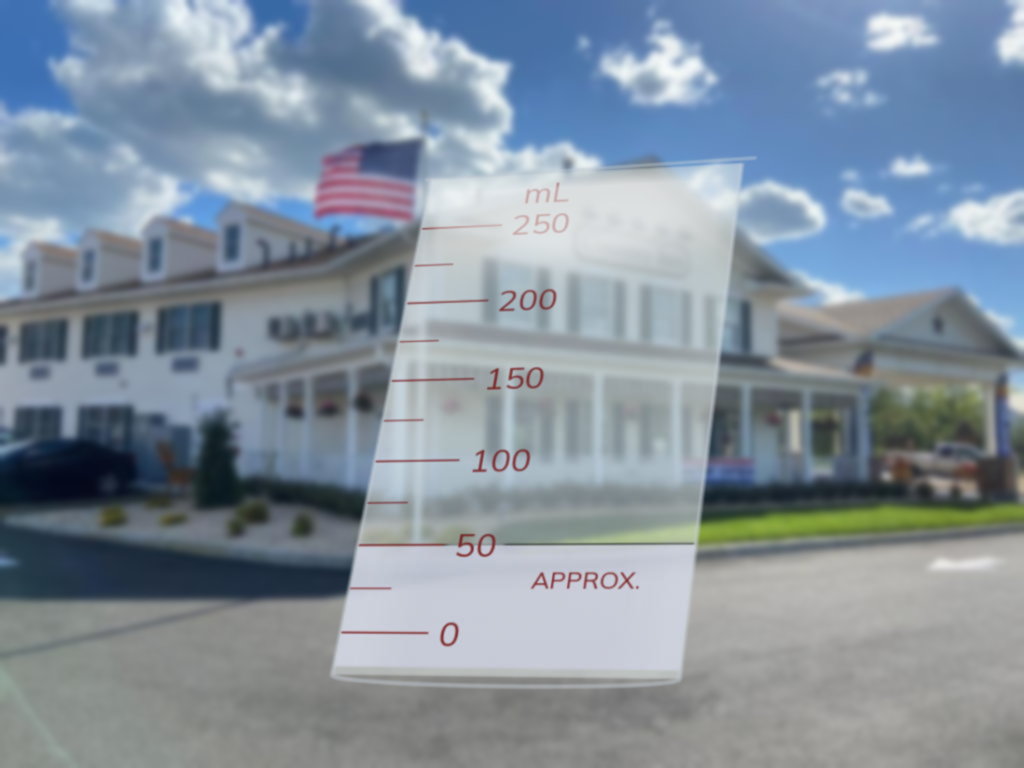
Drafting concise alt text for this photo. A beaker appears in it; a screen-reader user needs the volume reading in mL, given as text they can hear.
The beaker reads 50 mL
